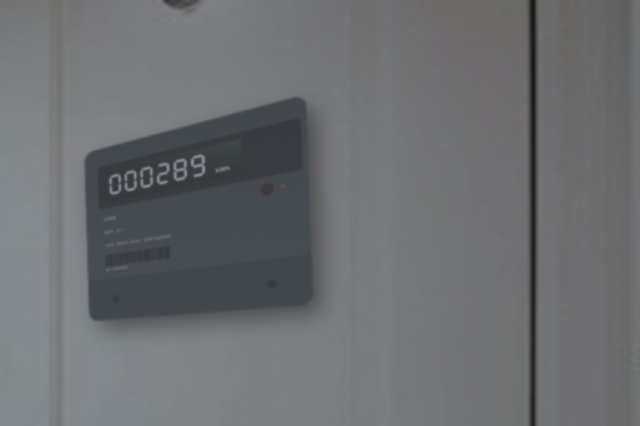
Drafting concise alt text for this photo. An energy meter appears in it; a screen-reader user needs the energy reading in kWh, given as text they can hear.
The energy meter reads 289 kWh
